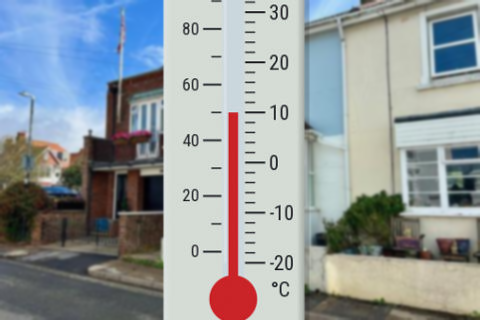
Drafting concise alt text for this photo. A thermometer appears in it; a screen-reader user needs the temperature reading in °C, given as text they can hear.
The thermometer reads 10 °C
